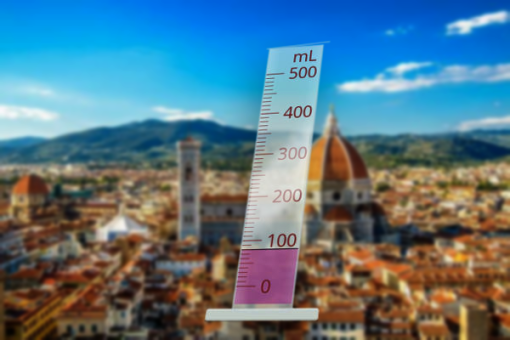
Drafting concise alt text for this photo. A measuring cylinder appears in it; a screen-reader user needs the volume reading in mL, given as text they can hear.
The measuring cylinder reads 80 mL
